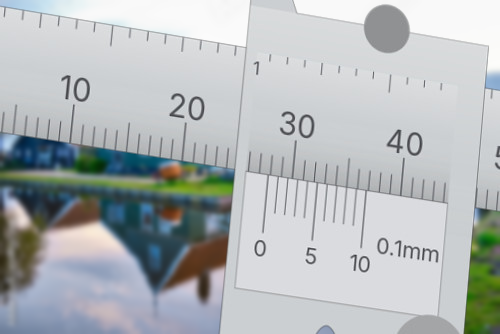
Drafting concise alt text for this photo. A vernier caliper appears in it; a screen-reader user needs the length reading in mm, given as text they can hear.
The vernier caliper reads 27.8 mm
